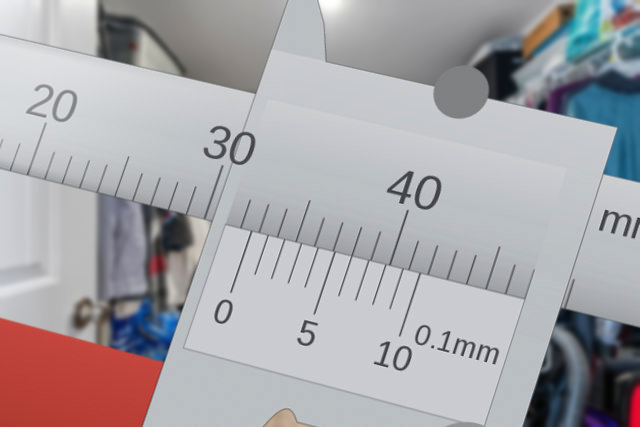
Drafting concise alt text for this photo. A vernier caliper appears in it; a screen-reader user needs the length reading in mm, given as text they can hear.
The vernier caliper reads 32.6 mm
